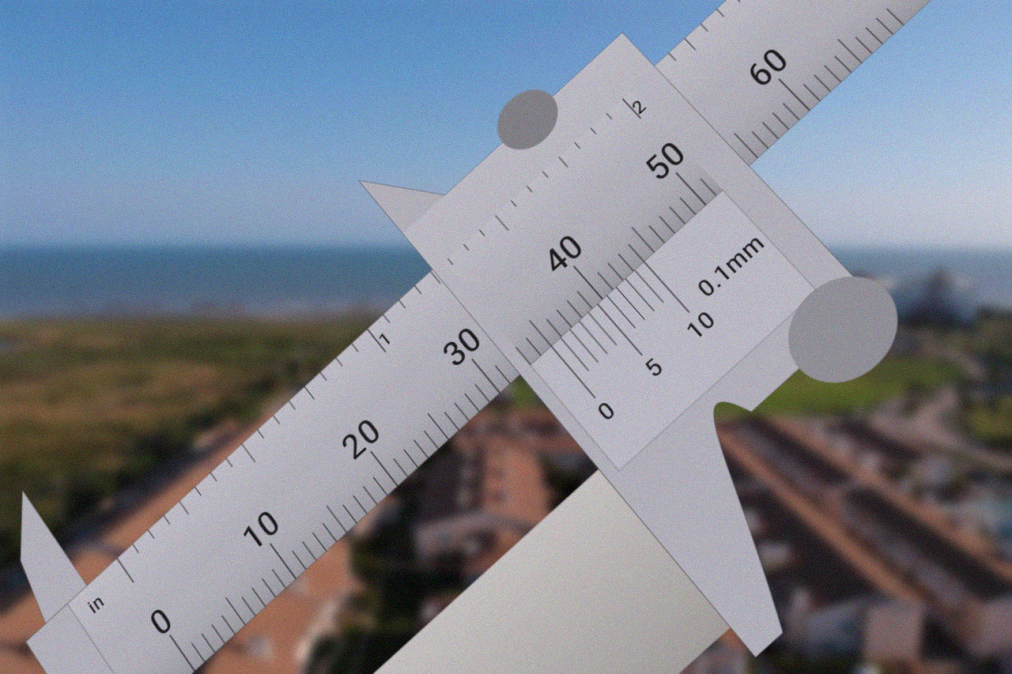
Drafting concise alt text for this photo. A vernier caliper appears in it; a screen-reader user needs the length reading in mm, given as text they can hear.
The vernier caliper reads 35.0 mm
